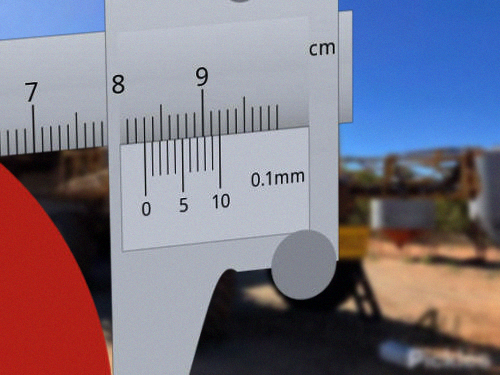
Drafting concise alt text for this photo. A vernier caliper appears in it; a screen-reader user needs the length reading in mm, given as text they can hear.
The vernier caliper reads 83.0 mm
